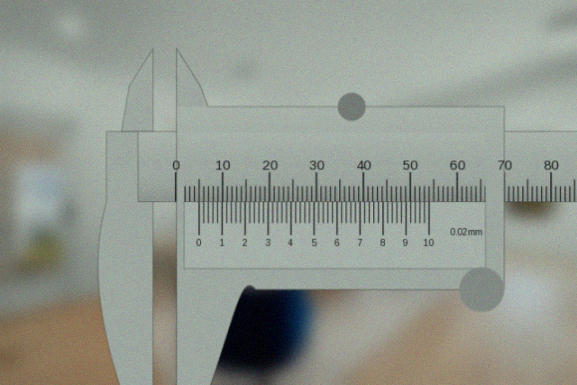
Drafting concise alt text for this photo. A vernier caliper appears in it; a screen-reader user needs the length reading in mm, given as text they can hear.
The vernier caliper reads 5.0 mm
